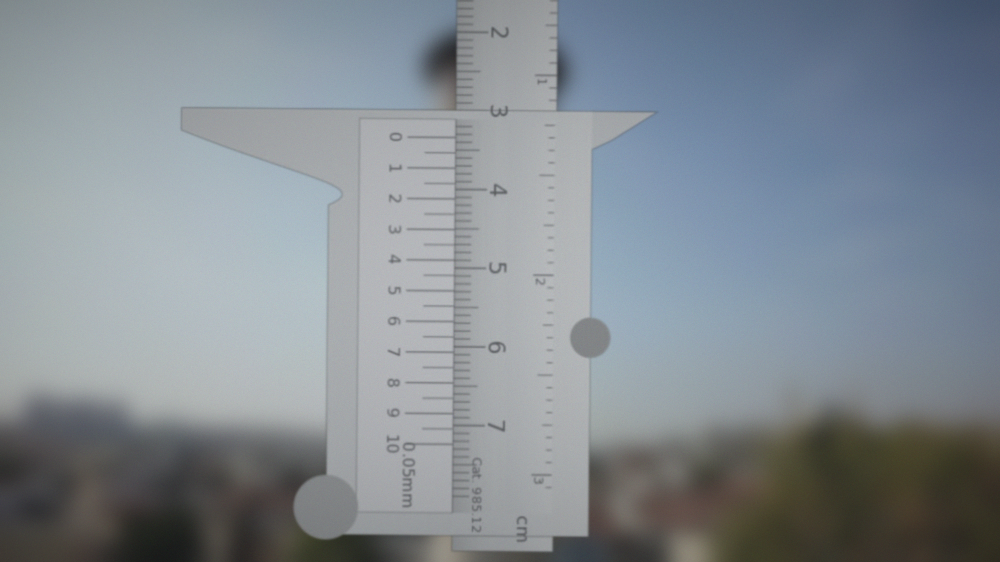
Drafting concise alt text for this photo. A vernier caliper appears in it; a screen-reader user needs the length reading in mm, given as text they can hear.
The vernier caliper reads 33.4 mm
